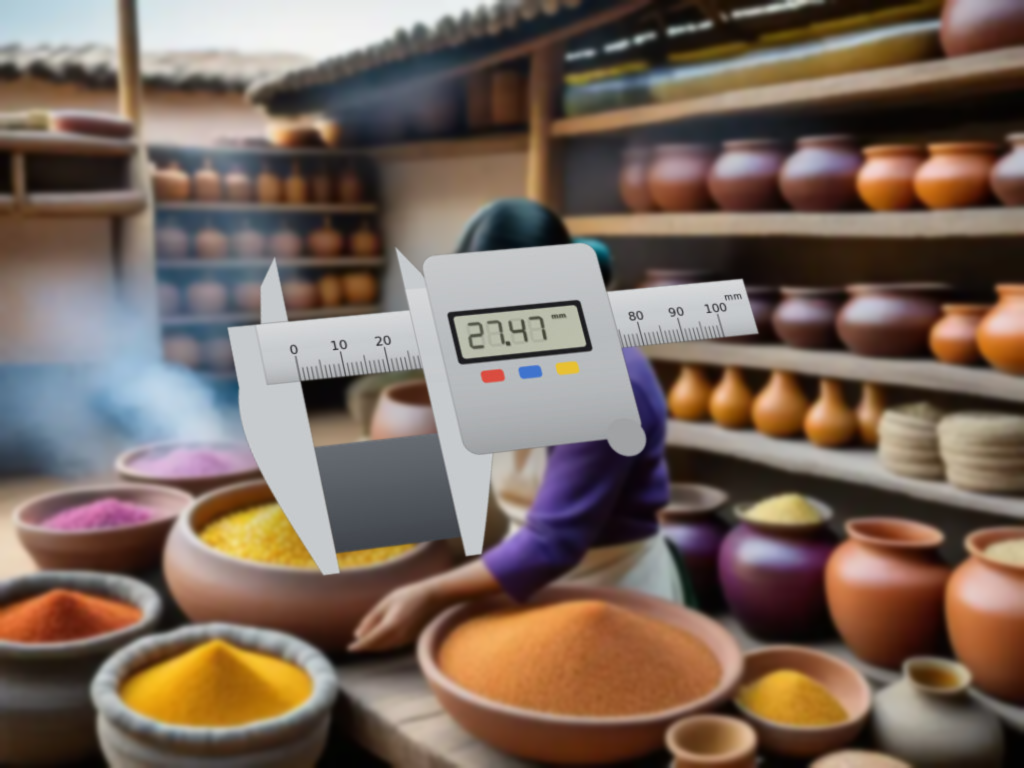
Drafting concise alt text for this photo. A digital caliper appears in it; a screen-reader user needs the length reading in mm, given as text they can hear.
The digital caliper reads 27.47 mm
